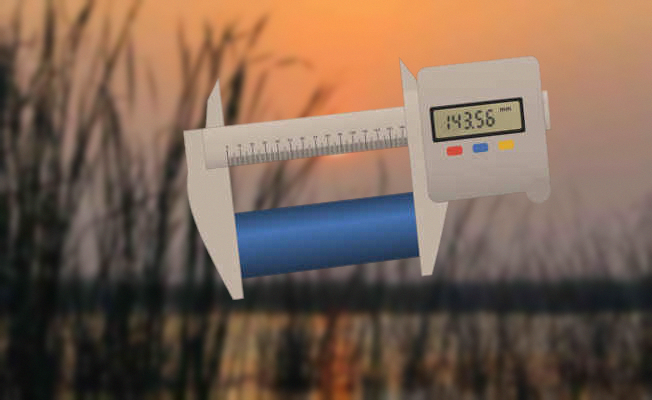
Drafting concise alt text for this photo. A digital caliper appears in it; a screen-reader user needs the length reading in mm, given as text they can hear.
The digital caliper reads 143.56 mm
